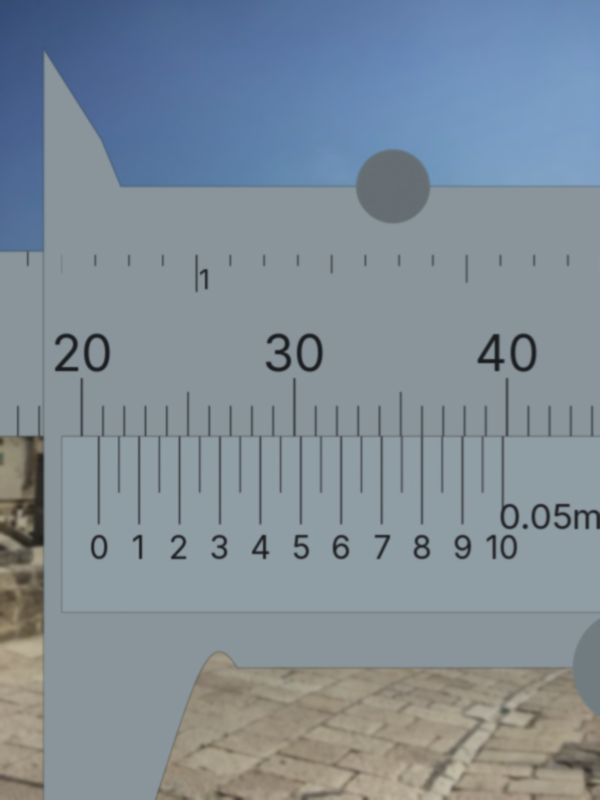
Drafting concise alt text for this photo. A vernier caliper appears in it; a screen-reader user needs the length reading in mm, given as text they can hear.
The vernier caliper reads 20.8 mm
